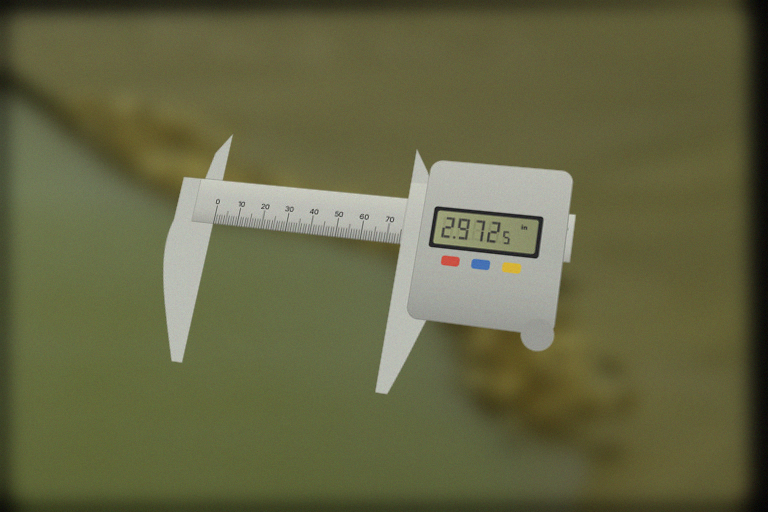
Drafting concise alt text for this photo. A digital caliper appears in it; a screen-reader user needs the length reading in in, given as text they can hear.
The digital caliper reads 2.9725 in
